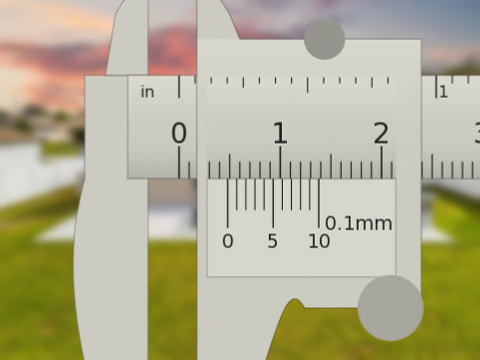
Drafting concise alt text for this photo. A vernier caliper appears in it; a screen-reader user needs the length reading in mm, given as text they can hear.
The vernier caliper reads 4.8 mm
